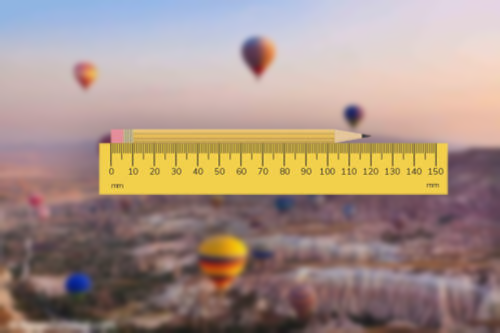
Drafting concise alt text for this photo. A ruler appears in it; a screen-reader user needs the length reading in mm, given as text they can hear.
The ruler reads 120 mm
